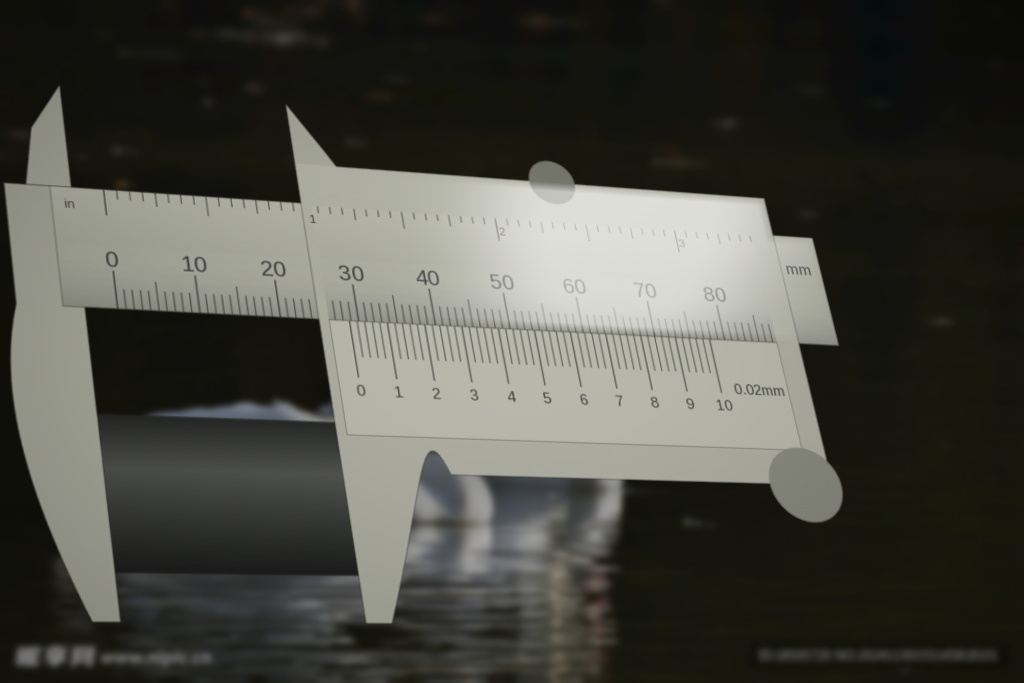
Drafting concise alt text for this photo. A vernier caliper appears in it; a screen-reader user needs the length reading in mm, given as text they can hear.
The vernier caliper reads 28.8 mm
